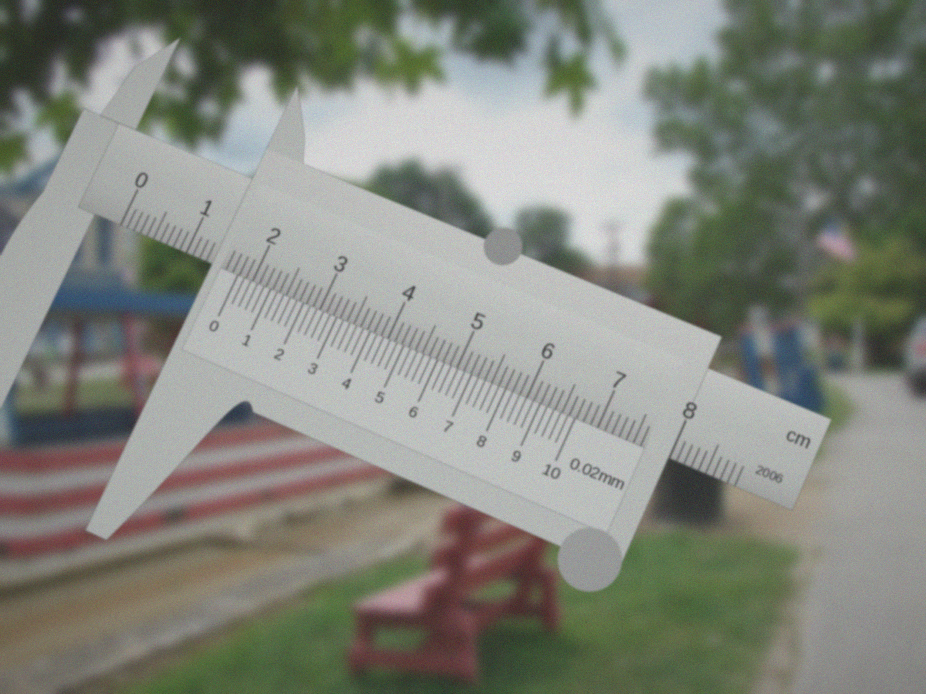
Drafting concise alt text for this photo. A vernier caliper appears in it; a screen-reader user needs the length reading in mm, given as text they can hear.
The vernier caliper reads 17.8 mm
